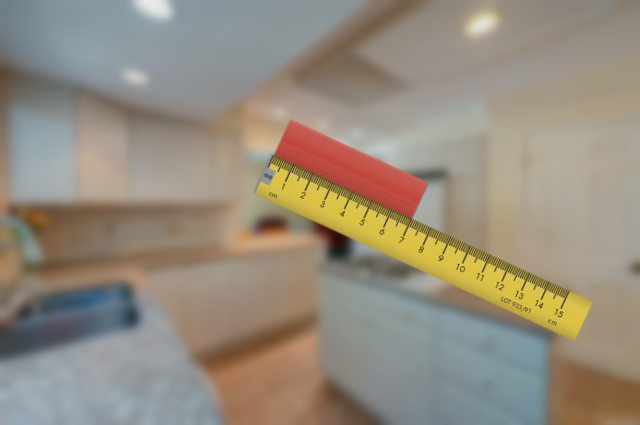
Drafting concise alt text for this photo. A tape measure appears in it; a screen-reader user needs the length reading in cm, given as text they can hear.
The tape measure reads 7 cm
